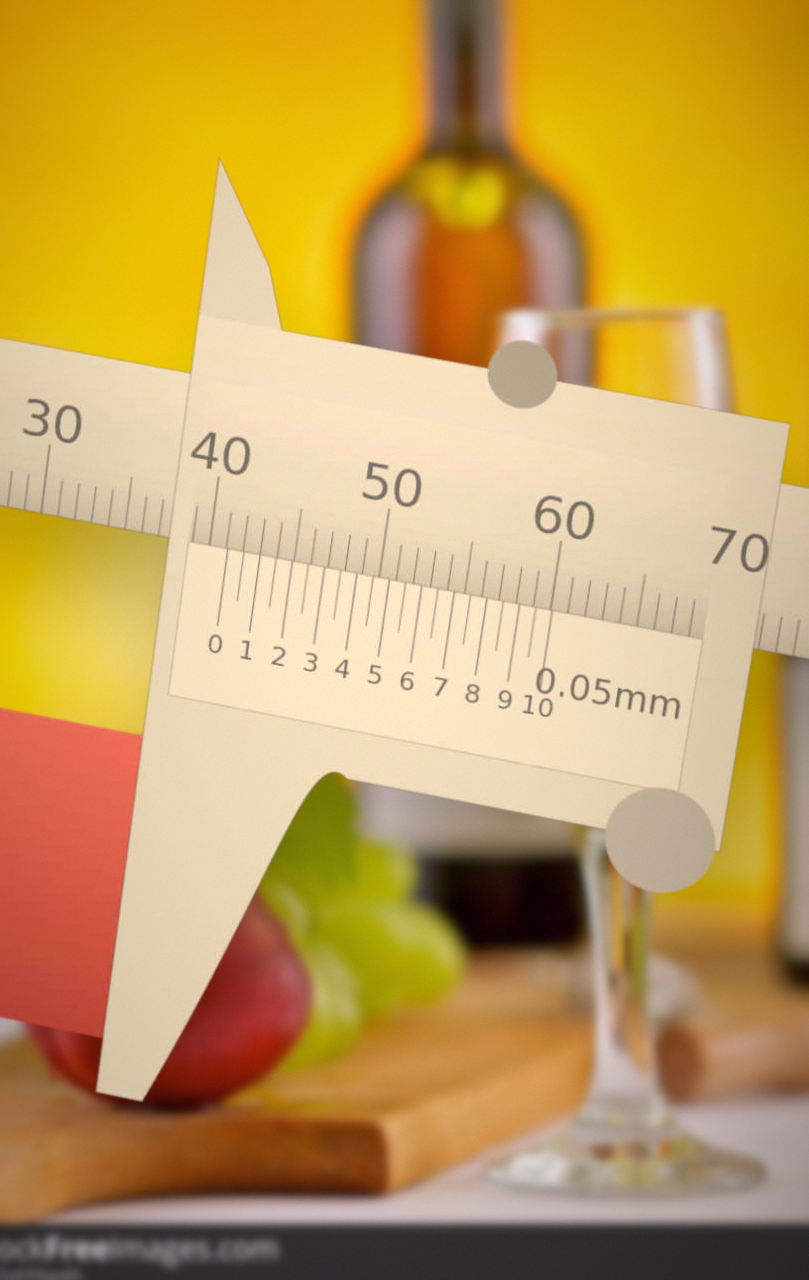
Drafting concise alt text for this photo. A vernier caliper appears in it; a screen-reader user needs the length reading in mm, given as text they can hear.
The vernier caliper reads 41.1 mm
